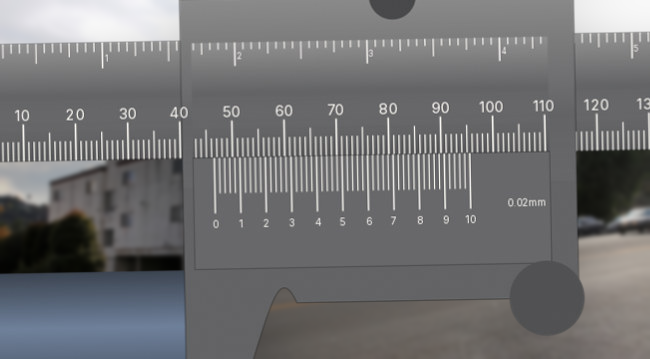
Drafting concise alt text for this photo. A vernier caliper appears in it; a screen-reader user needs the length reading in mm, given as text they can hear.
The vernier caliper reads 46.5 mm
